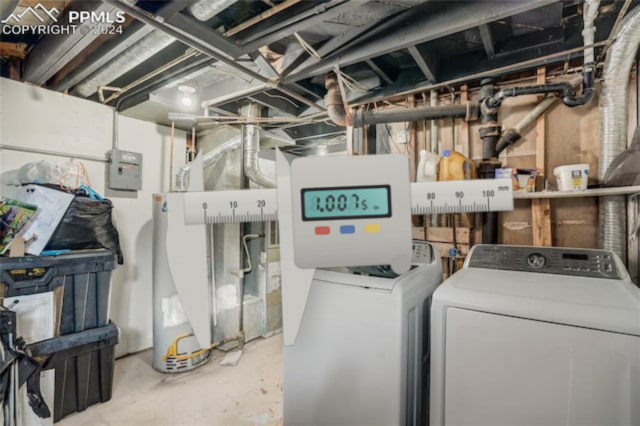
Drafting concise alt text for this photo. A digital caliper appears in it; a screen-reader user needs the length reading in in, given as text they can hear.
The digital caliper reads 1.0075 in
